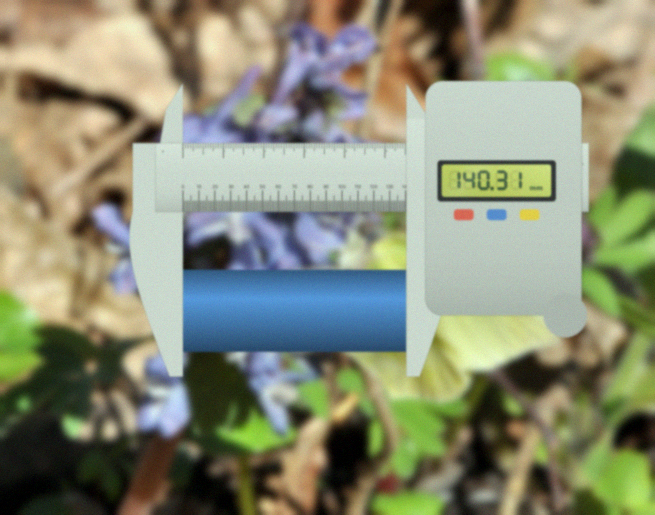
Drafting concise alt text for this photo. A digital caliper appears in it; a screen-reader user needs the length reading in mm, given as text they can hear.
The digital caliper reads 140.31 mm
